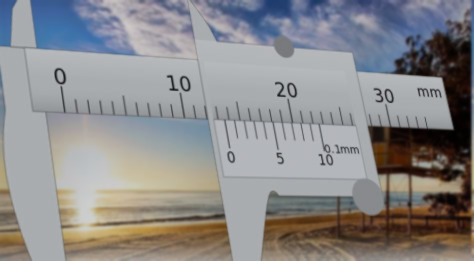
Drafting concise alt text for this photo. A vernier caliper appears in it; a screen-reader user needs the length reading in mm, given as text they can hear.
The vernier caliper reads 13.6 mm
